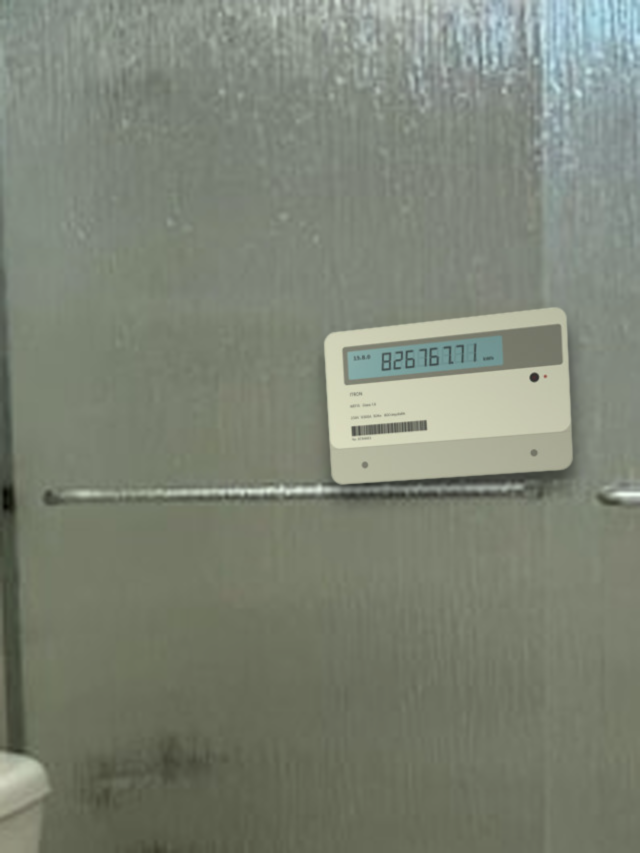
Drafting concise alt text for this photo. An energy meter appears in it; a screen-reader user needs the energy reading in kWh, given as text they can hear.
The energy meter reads 826767.71 kWh
